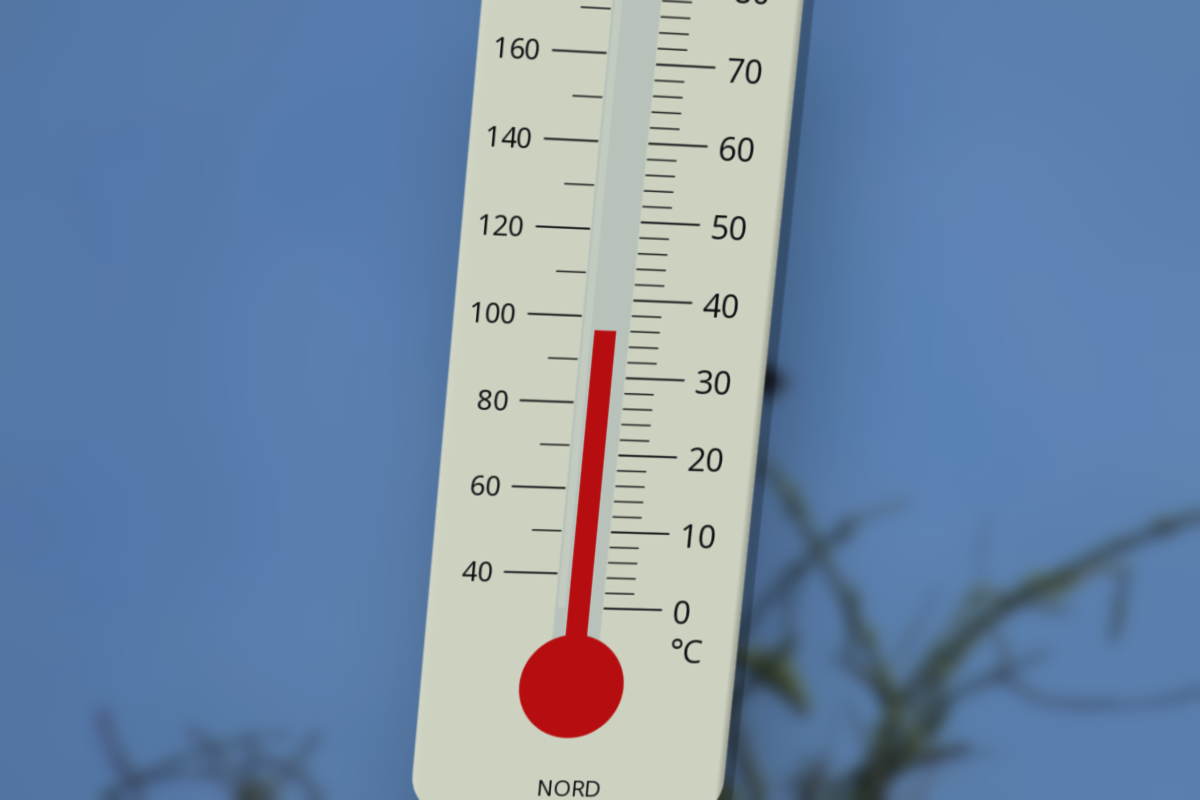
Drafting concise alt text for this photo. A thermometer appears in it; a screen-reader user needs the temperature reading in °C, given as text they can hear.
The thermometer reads 36 °C
